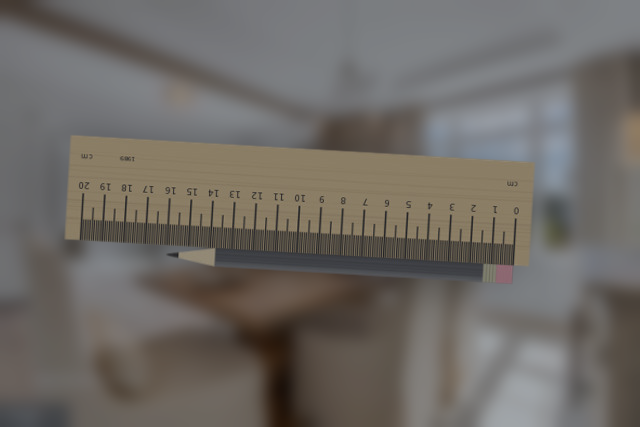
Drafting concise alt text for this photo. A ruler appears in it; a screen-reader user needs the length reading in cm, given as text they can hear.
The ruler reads 16 cm
